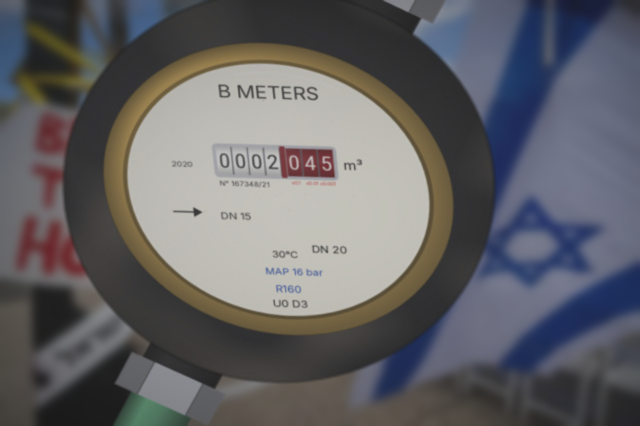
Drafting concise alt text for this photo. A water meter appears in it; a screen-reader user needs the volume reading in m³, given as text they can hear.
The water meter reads 2.045 m³
